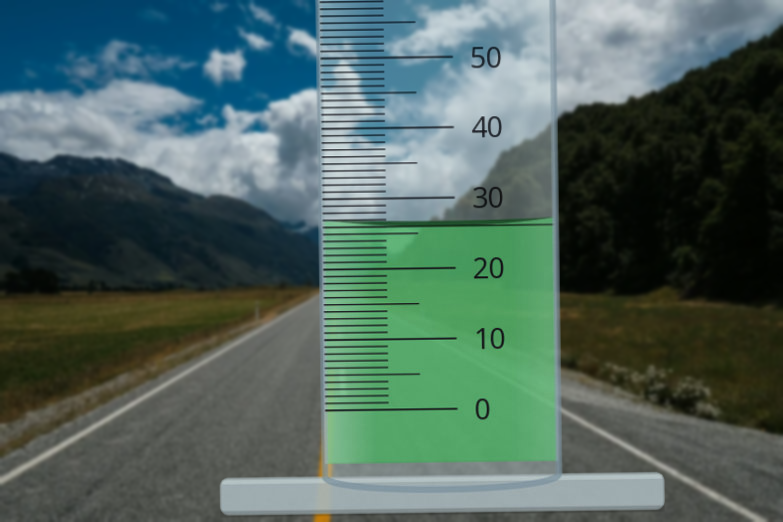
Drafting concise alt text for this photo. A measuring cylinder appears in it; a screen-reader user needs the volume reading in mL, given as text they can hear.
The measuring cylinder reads 26 mL
